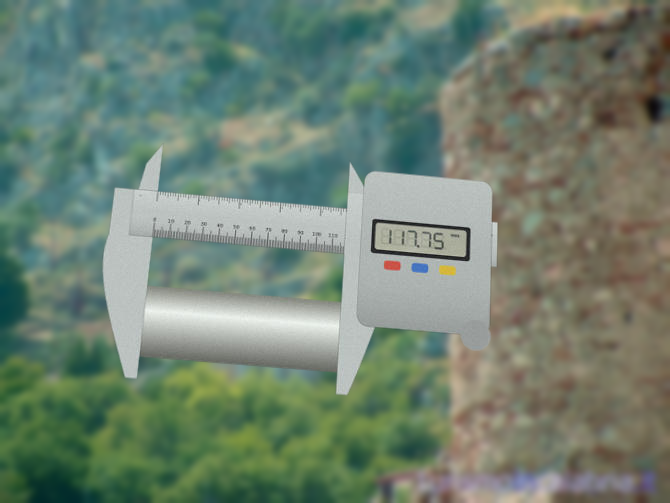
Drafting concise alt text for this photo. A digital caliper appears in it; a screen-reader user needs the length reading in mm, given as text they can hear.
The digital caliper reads 117.75 mm
